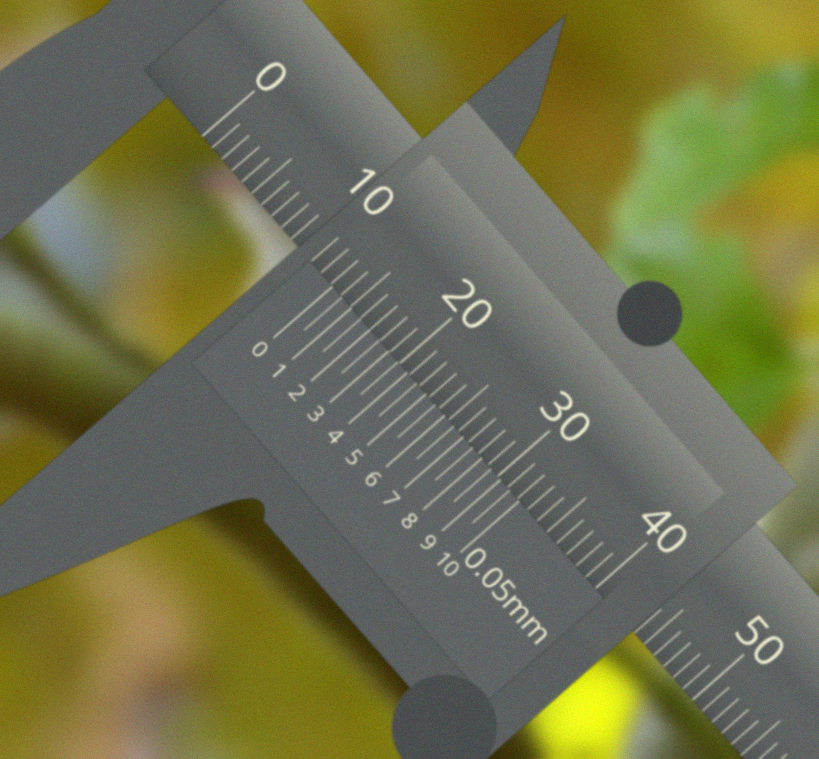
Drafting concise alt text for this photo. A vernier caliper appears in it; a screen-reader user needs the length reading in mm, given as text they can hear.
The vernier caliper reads 13.2 mm
